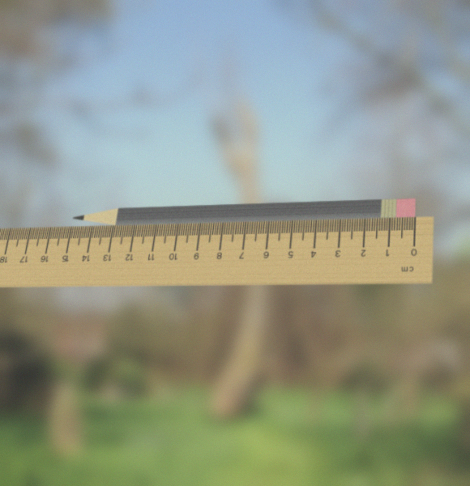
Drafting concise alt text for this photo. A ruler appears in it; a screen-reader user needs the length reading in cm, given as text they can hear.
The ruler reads 15 cm
